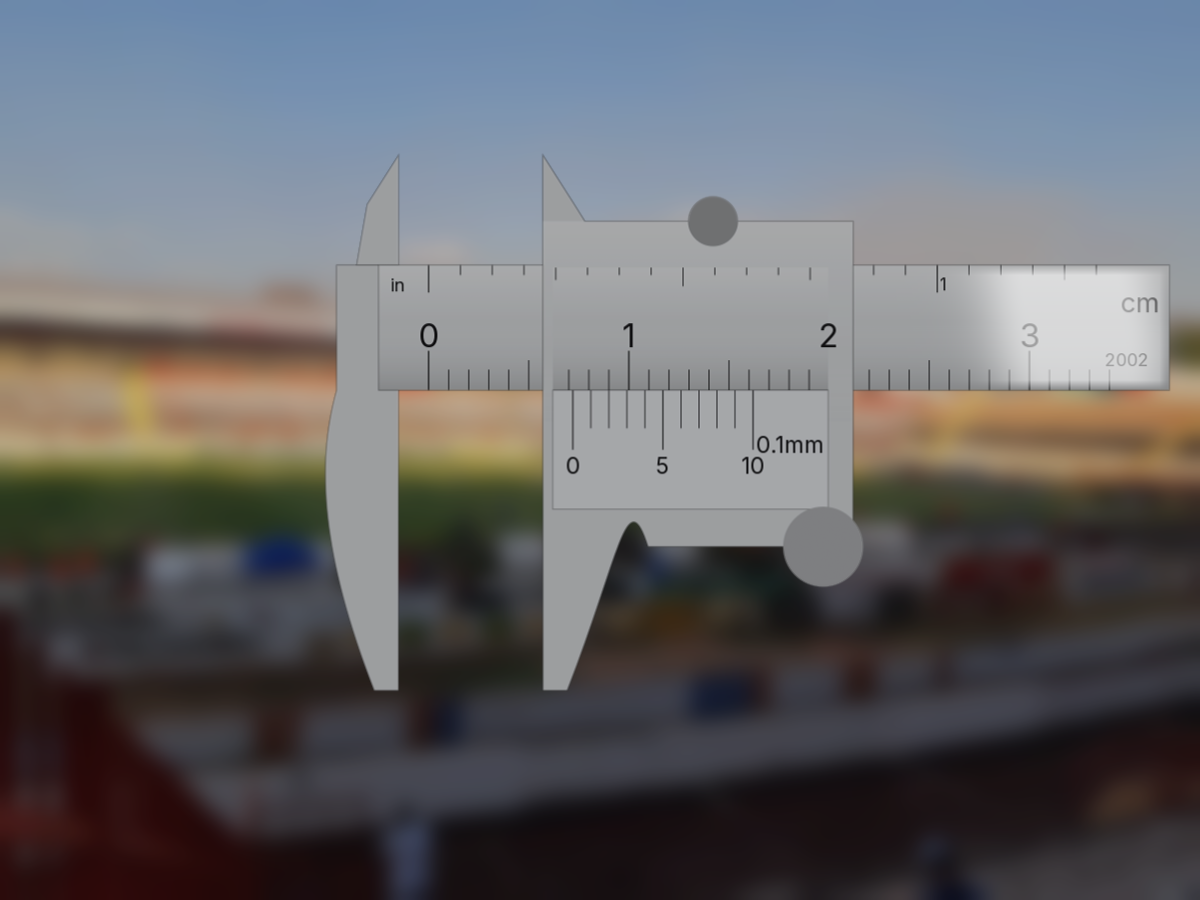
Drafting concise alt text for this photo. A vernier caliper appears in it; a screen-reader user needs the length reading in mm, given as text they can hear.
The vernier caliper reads 7.2 mm
